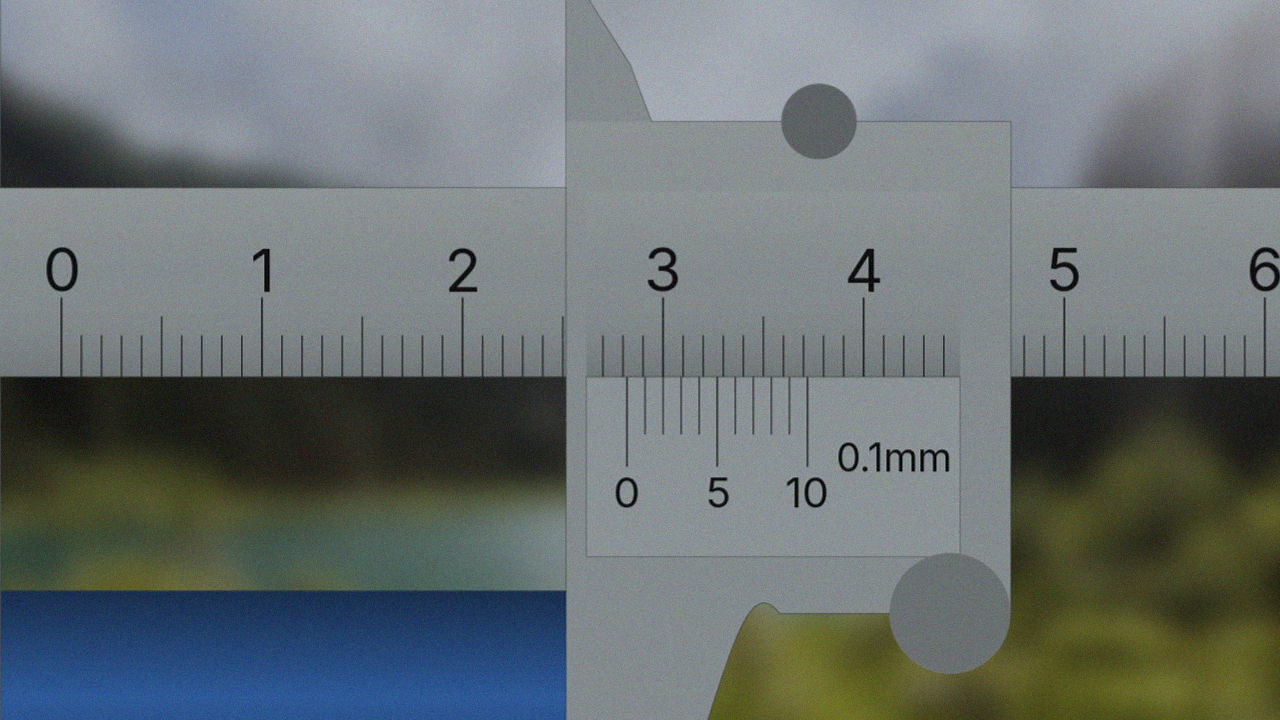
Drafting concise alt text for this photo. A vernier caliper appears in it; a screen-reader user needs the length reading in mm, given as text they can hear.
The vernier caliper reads 28.2 mm
